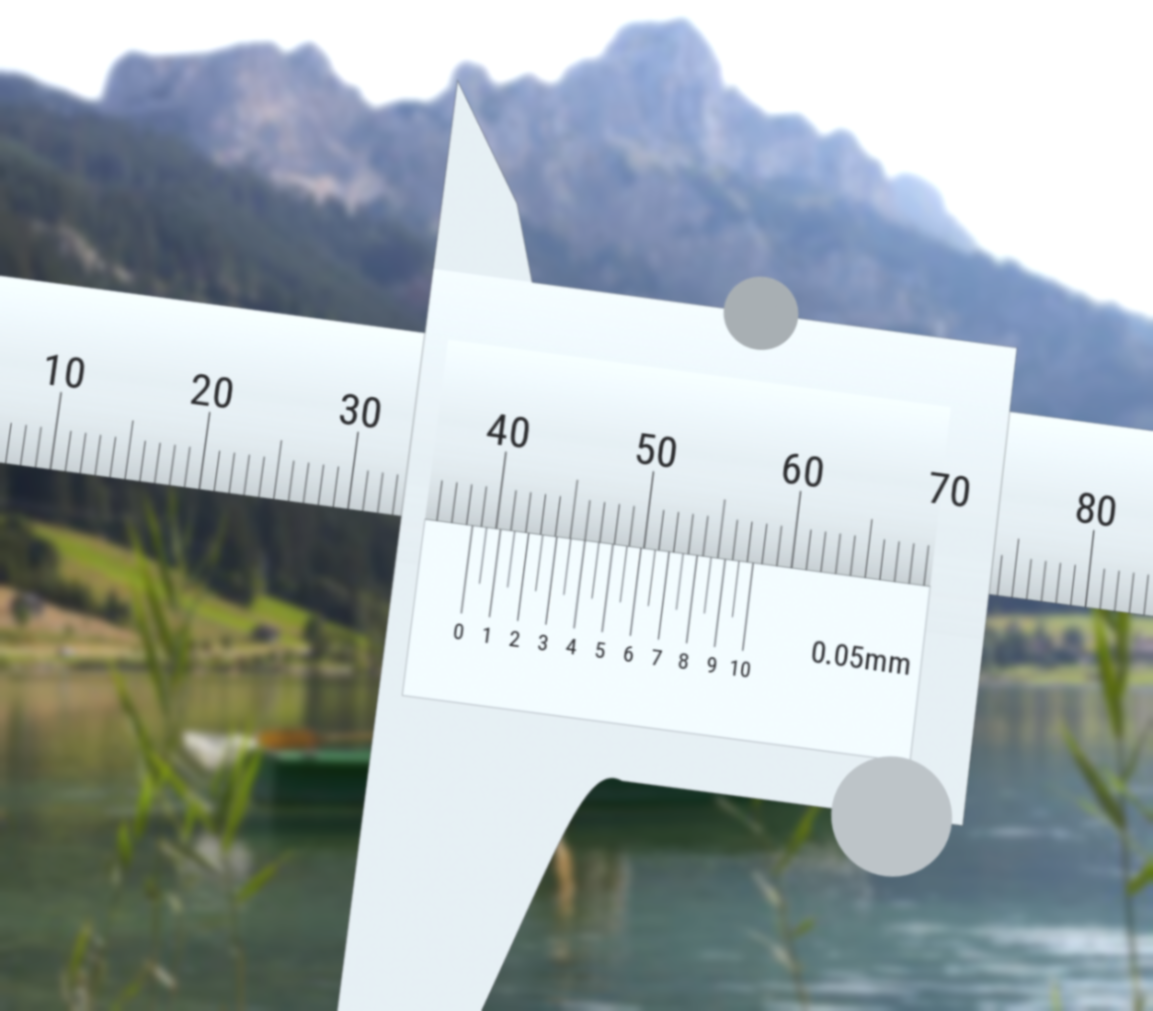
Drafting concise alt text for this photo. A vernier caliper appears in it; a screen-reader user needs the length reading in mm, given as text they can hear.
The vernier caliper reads 38.4 mm
